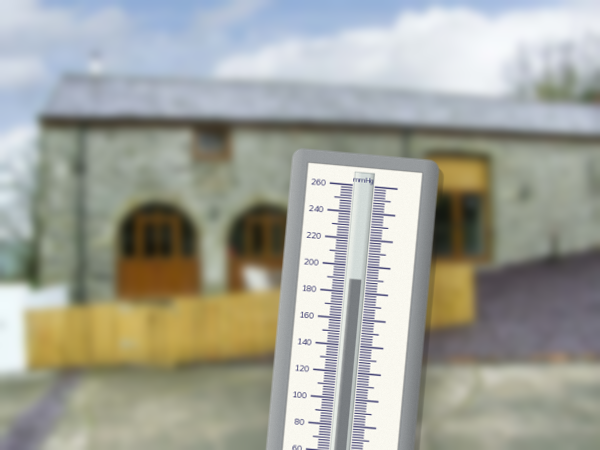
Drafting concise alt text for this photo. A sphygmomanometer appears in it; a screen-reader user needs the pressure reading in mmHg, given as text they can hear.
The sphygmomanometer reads 190 mmHg
